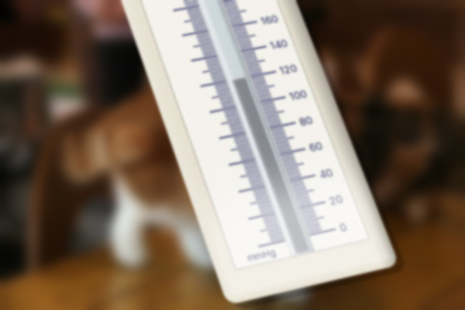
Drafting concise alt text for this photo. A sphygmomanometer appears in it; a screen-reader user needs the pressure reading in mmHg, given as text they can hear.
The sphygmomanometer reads 120 mmHg
